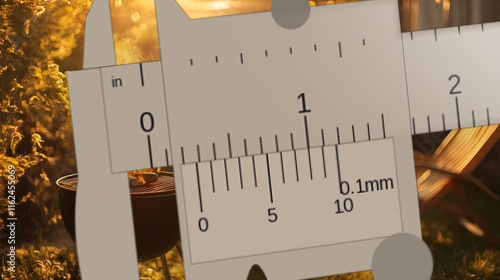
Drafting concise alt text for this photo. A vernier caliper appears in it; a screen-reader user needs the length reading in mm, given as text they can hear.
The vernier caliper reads 2.8 mm
